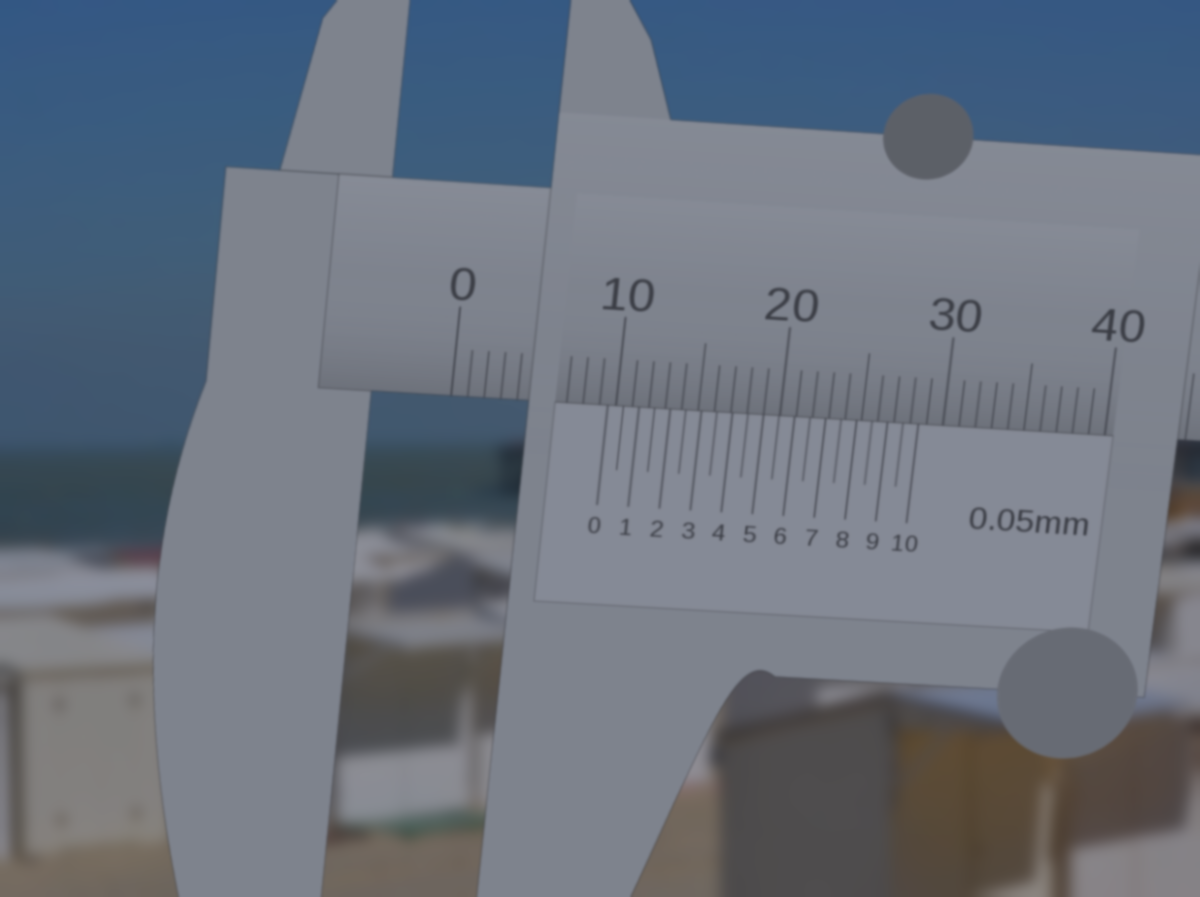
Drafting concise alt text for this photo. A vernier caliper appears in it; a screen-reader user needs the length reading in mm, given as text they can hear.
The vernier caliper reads 9.5 mm
